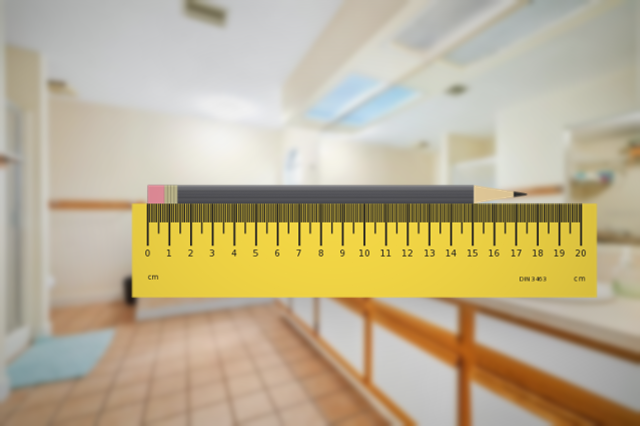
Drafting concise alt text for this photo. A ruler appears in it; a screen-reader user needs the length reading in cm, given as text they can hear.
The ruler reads 17.5 cm
